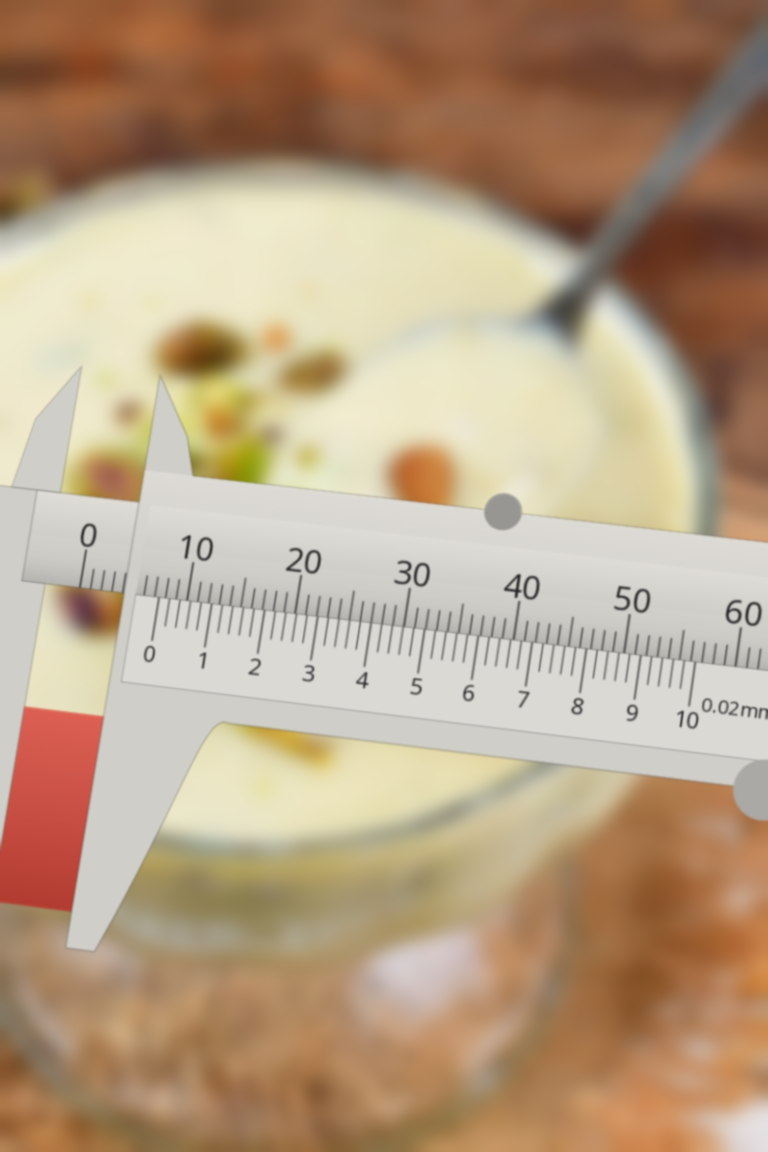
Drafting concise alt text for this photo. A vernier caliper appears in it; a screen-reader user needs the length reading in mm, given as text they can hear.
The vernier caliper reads 7.4 mm
